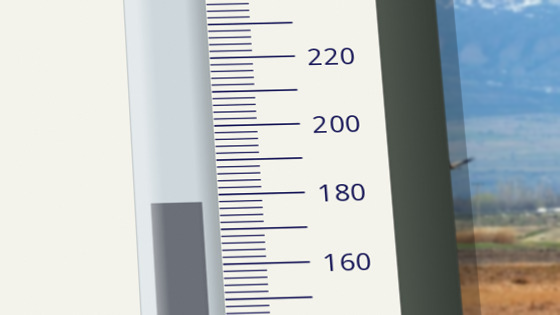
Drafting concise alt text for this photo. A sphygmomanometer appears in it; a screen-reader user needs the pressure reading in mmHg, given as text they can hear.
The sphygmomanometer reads 178 mmHg
